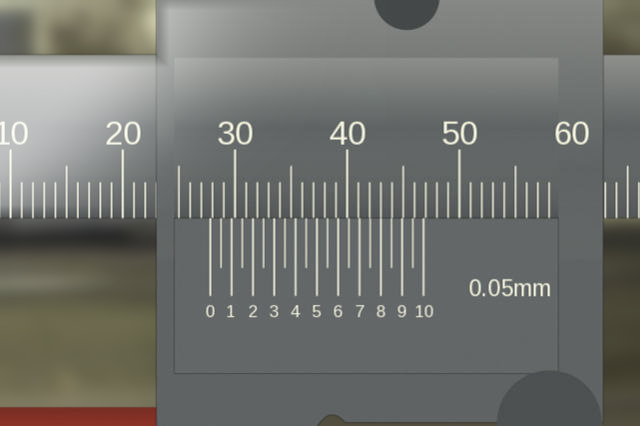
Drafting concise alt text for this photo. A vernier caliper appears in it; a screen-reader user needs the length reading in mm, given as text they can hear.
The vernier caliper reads 27.8 mm
